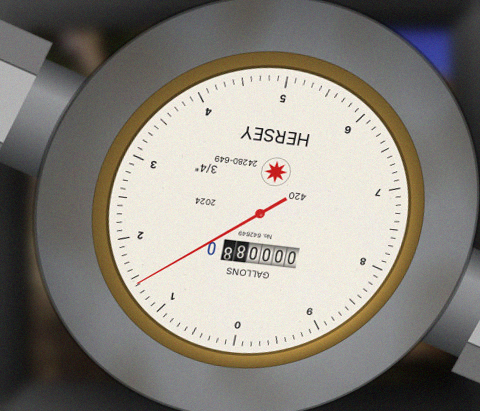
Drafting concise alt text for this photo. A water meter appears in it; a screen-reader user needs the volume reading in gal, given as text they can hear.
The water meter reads 881.4 gal
